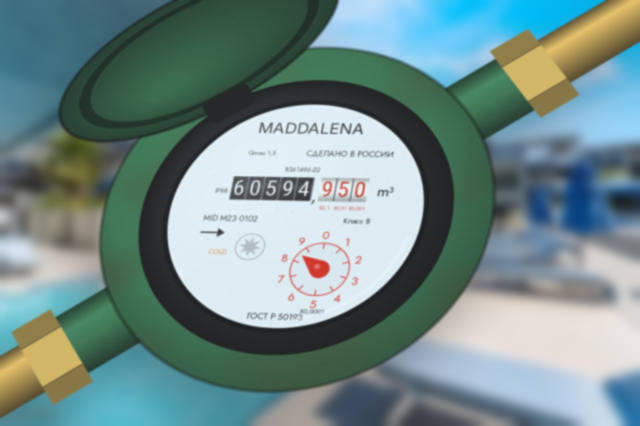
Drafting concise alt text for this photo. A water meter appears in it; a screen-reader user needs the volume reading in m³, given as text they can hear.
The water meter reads 60594.9508 m³
